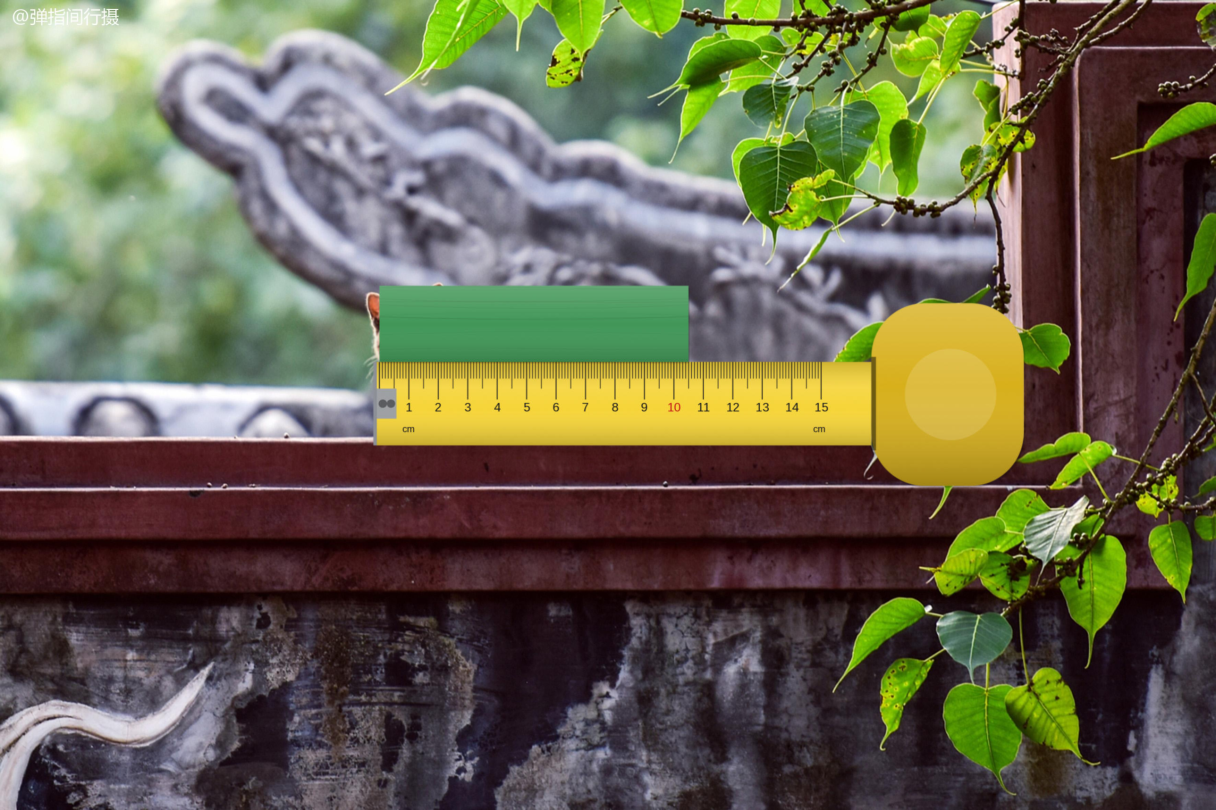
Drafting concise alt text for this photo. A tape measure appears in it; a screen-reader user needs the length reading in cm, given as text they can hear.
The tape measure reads 10.5 cm
